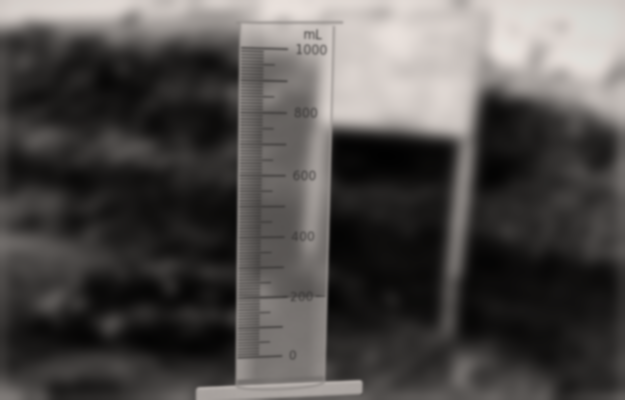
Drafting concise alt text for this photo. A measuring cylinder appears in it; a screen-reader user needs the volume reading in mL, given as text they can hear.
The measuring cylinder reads 200 mL
